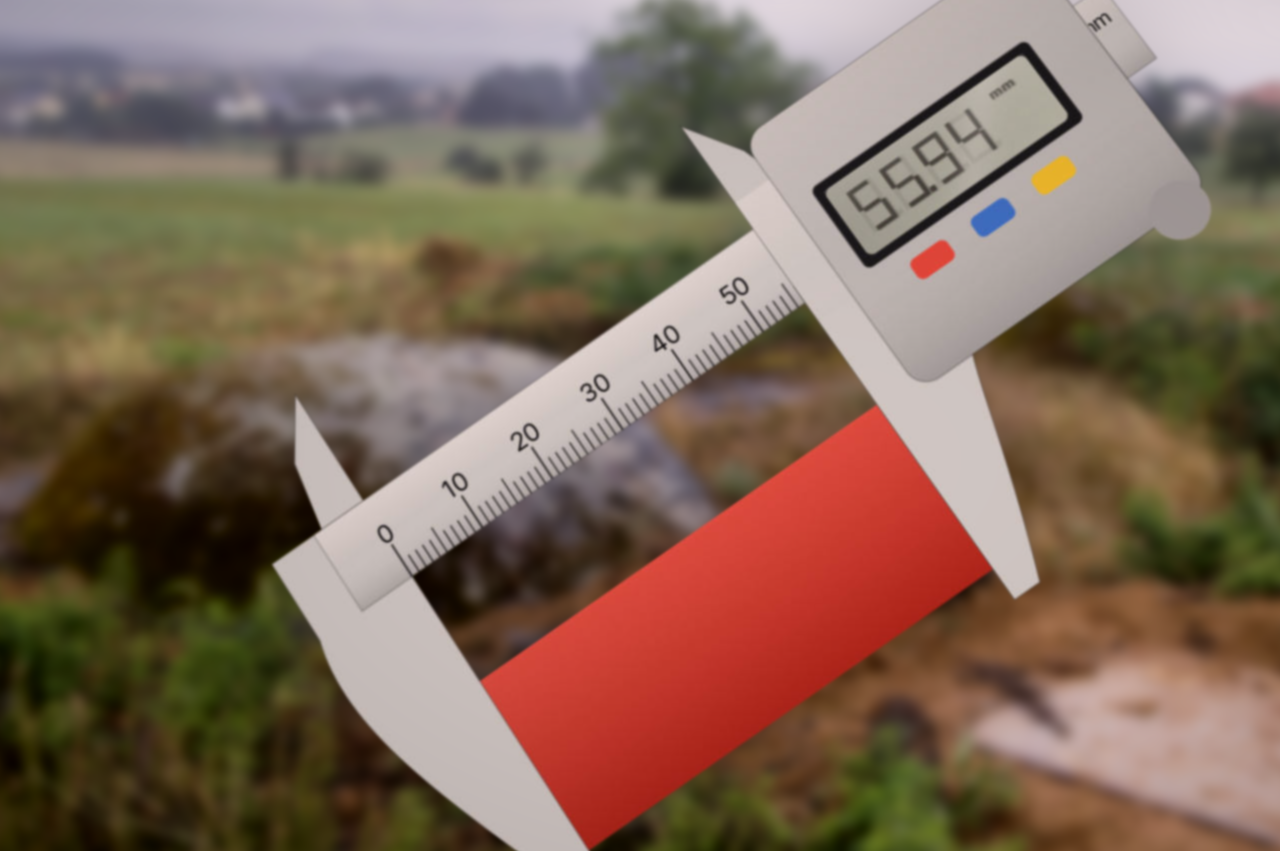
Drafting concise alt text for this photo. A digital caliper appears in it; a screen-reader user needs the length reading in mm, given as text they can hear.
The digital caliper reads 55.94 mm
